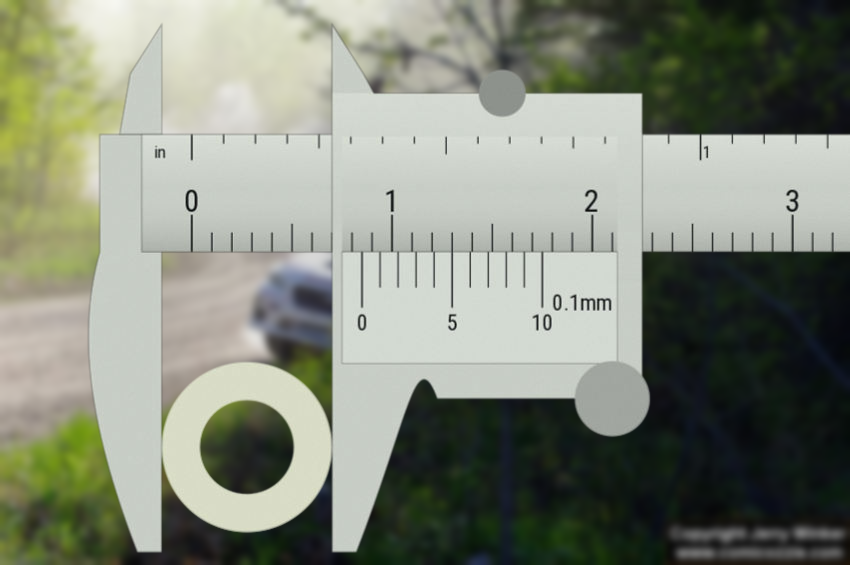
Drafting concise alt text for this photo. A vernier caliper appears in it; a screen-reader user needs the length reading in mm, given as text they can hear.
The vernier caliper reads 8.5 mm
